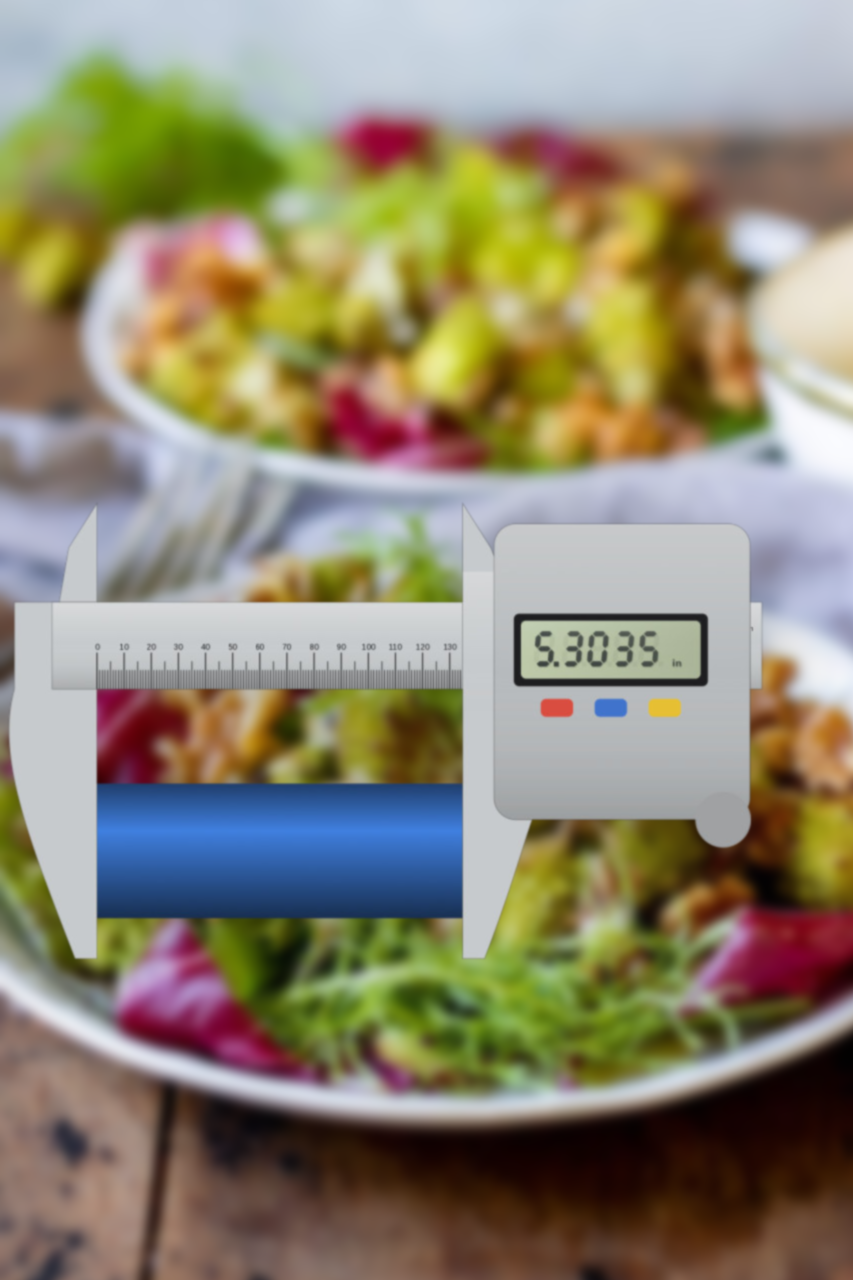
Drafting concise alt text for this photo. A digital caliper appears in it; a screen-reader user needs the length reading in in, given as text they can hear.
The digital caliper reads 5.3035 in
